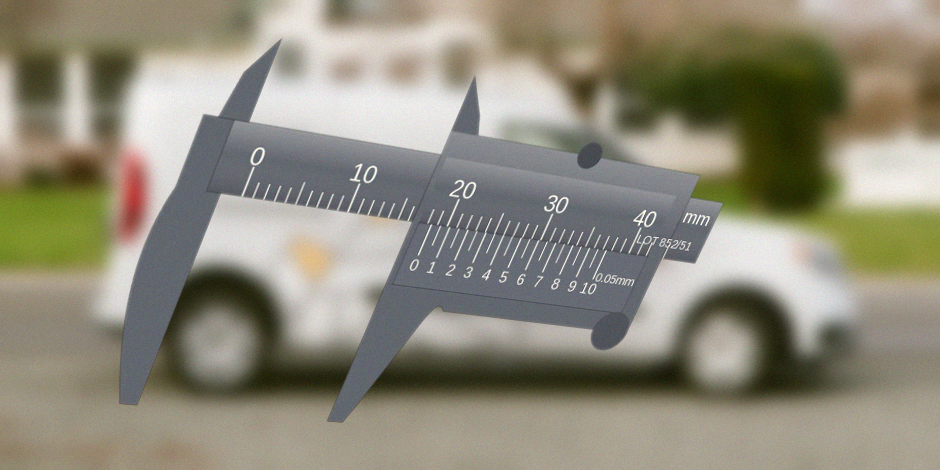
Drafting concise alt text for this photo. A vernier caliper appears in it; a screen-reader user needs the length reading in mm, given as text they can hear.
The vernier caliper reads 18.4 mm
